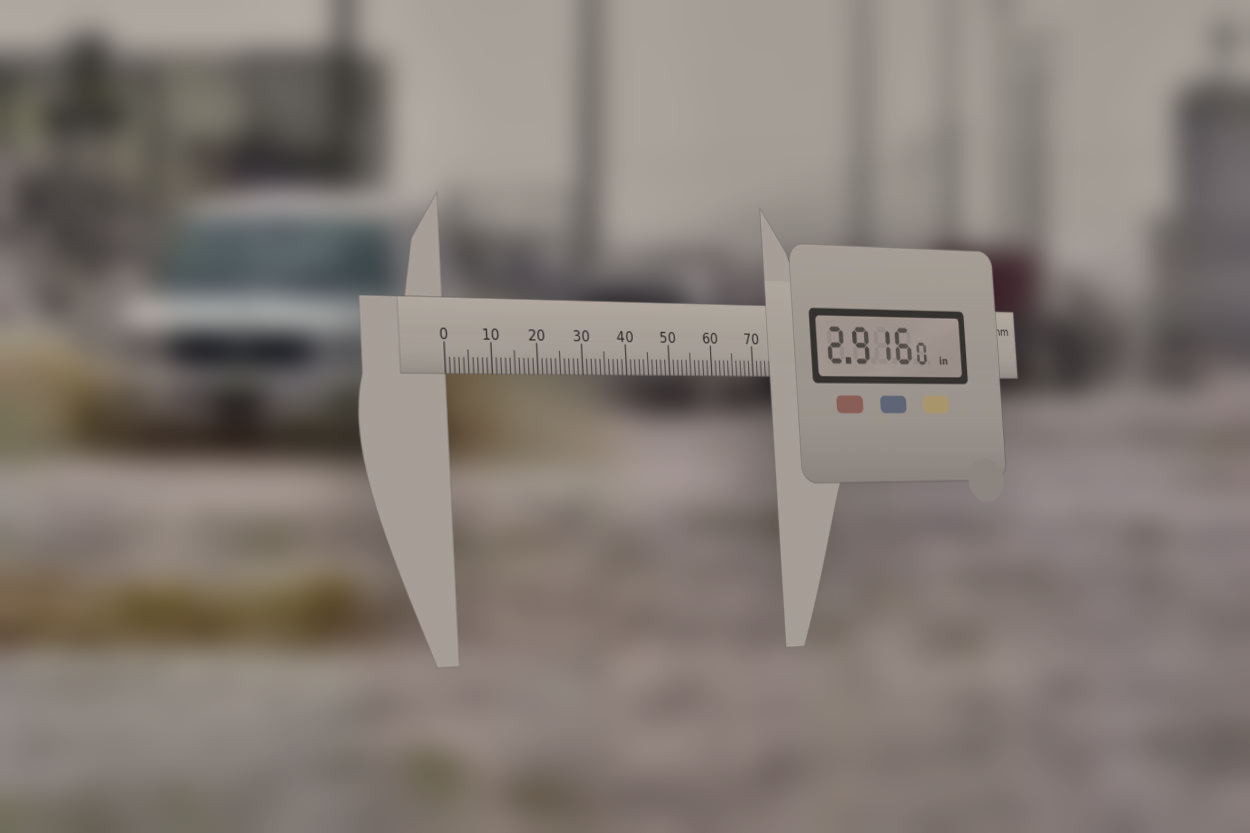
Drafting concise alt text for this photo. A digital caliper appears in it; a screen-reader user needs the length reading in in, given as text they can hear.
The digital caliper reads 2.9160 in
